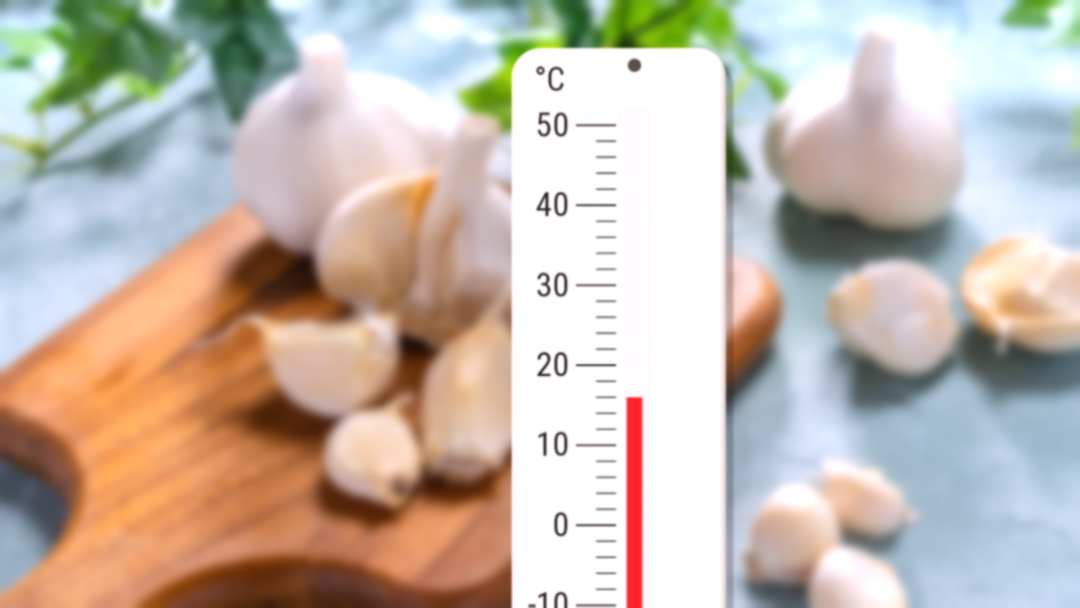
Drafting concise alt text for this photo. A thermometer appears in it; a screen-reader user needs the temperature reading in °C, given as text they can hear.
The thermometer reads 16 °C
